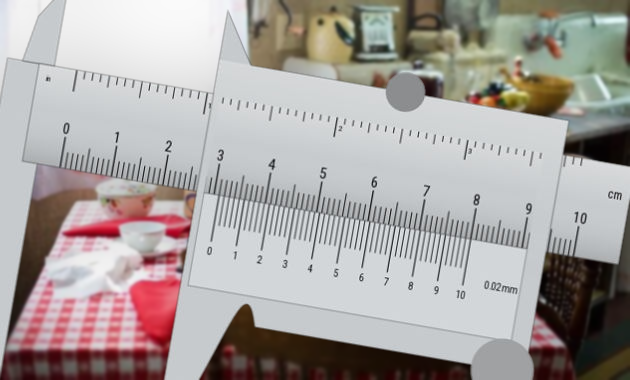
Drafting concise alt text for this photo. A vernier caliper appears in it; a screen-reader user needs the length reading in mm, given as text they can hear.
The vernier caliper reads 31.0 mm
